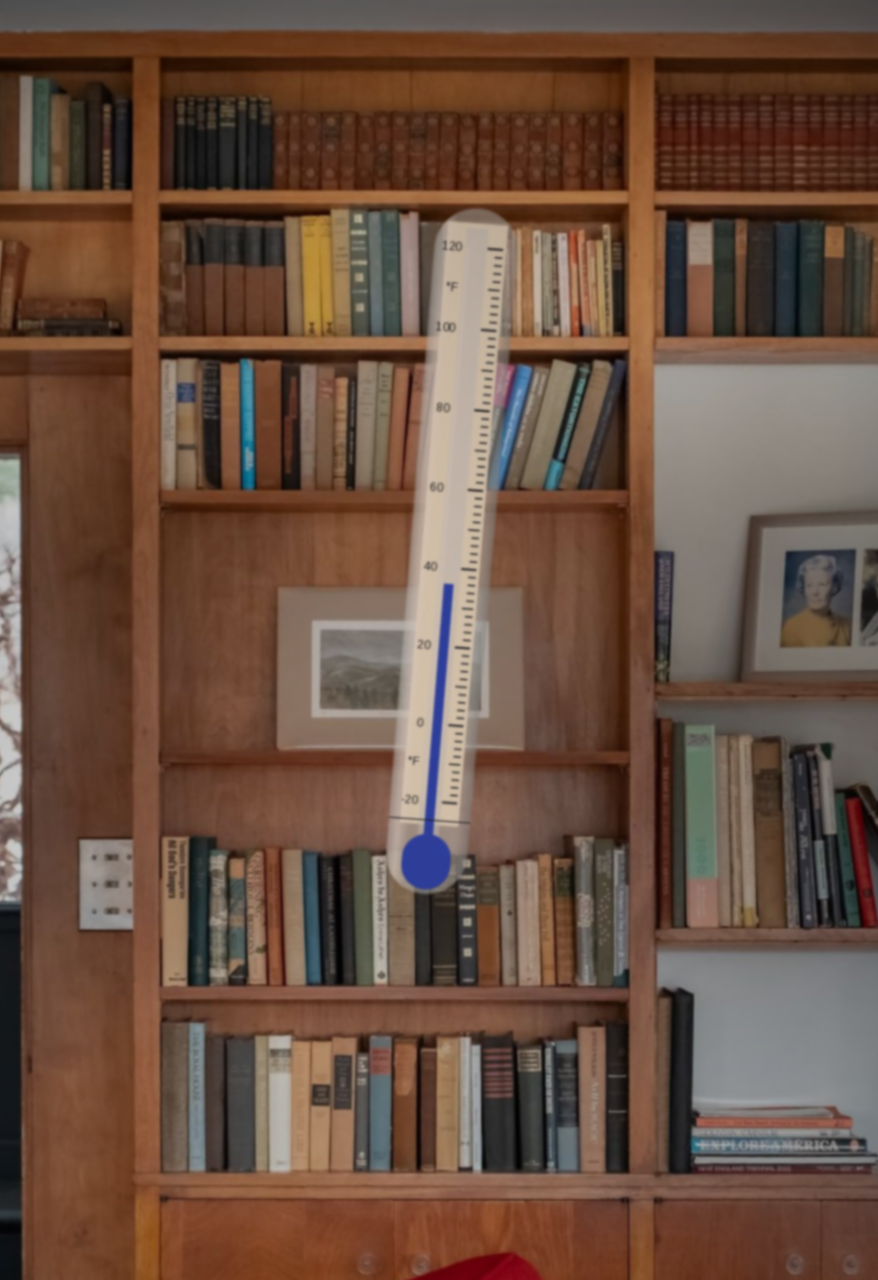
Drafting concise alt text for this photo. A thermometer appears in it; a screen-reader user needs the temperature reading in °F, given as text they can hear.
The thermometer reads 36 °F
